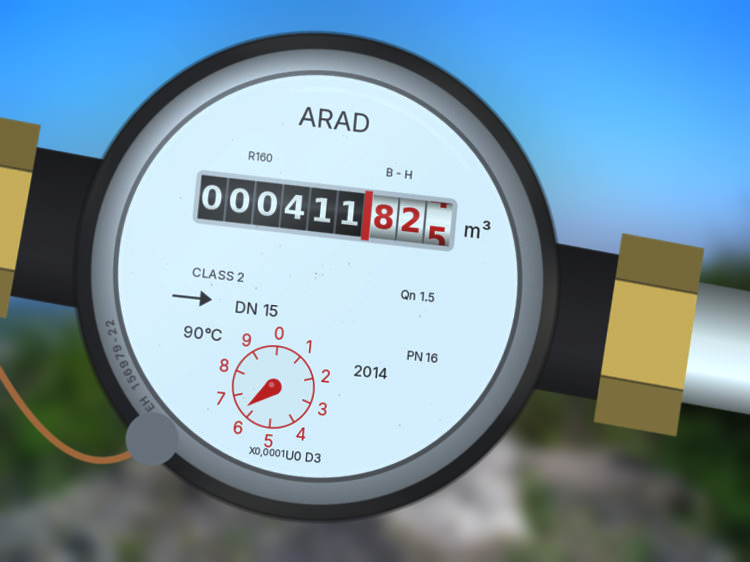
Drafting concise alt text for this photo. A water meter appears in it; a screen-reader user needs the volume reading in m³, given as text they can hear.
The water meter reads 411.8246 m³
